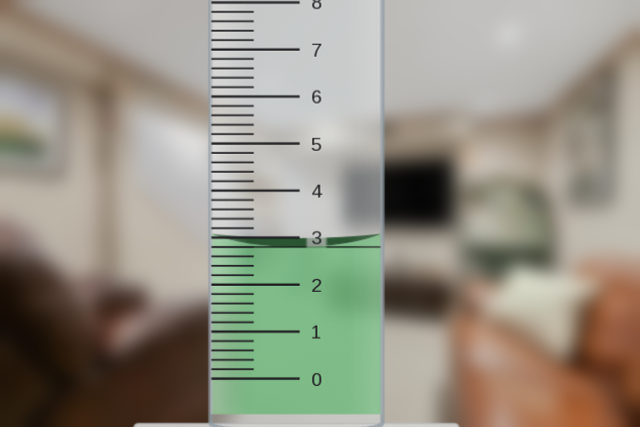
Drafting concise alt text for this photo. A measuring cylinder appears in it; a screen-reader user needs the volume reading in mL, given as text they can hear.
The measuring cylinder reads 2.8 mL
